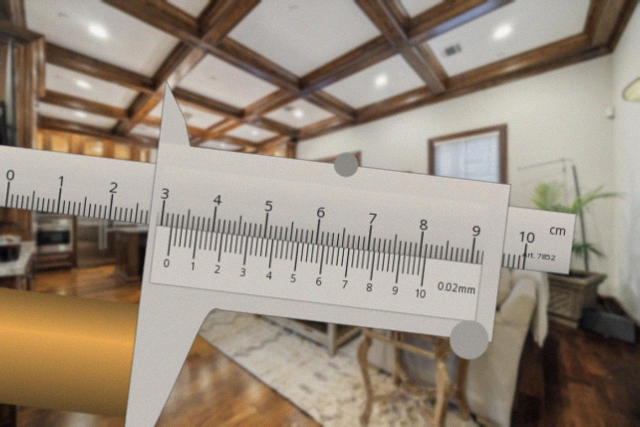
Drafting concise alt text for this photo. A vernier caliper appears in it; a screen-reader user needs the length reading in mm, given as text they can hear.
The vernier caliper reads 32.0 mm
